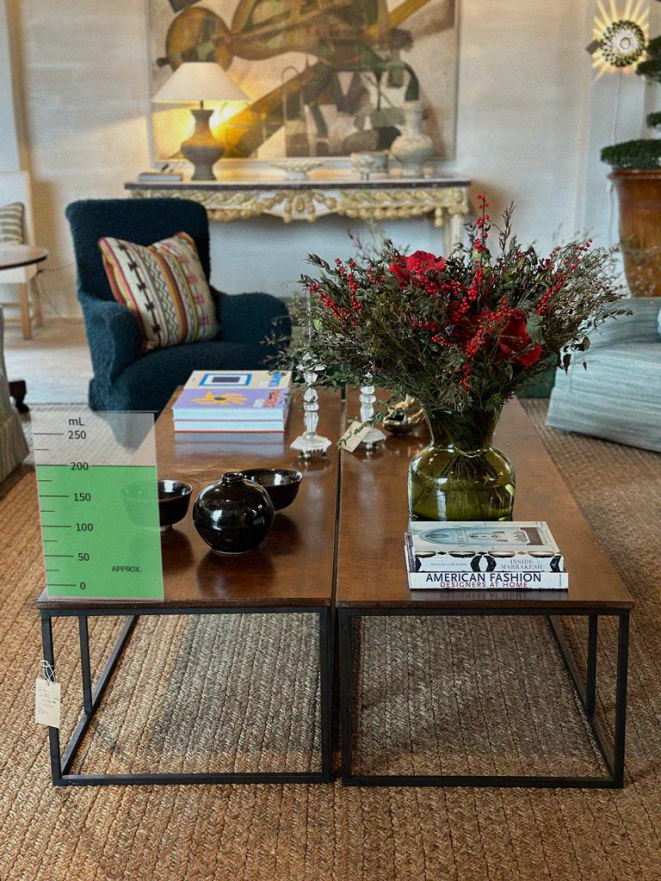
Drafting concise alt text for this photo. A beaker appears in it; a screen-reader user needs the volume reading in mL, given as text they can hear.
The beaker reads 200 mL
